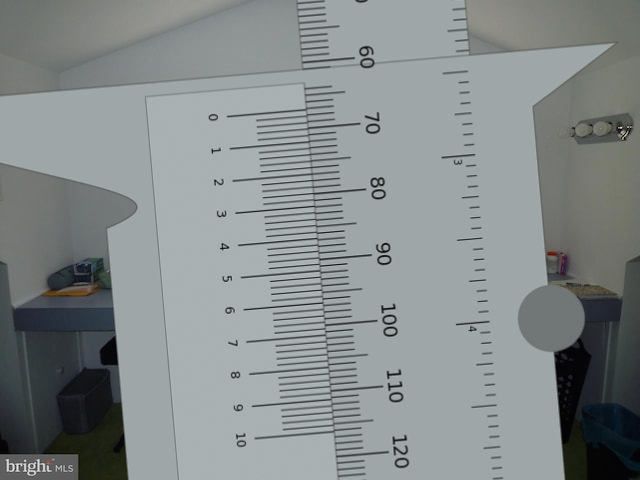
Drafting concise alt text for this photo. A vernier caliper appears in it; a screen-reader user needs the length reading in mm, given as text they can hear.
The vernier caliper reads 67.2 mm
